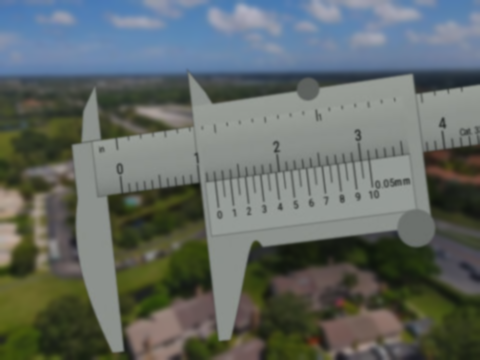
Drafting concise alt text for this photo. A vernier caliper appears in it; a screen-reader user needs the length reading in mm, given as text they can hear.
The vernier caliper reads 12.0 mm
